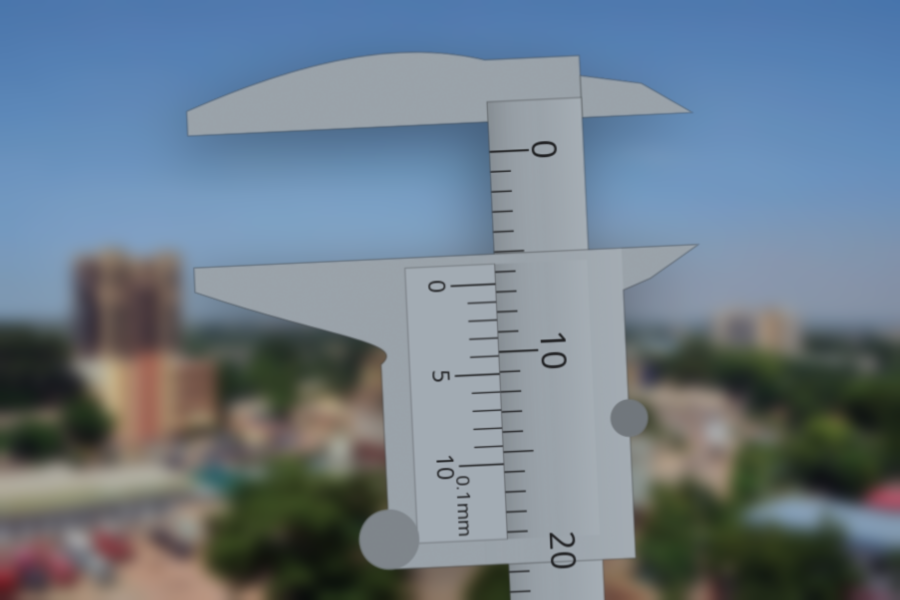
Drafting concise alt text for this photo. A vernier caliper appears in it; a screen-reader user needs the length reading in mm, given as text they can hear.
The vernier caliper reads 6.6 mm
